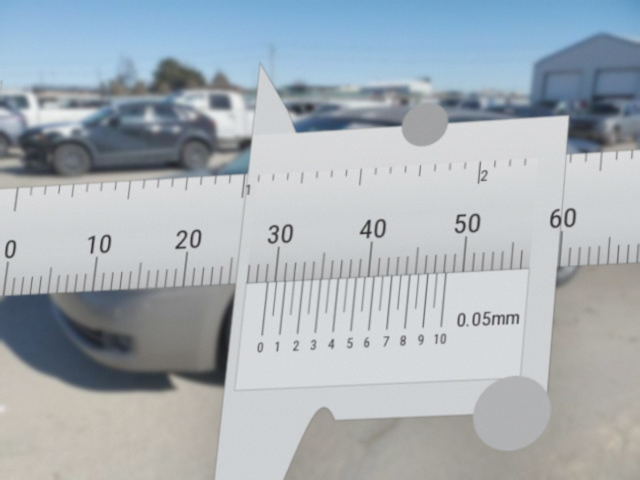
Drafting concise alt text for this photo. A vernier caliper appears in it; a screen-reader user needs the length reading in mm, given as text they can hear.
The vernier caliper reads 29.2 mm
